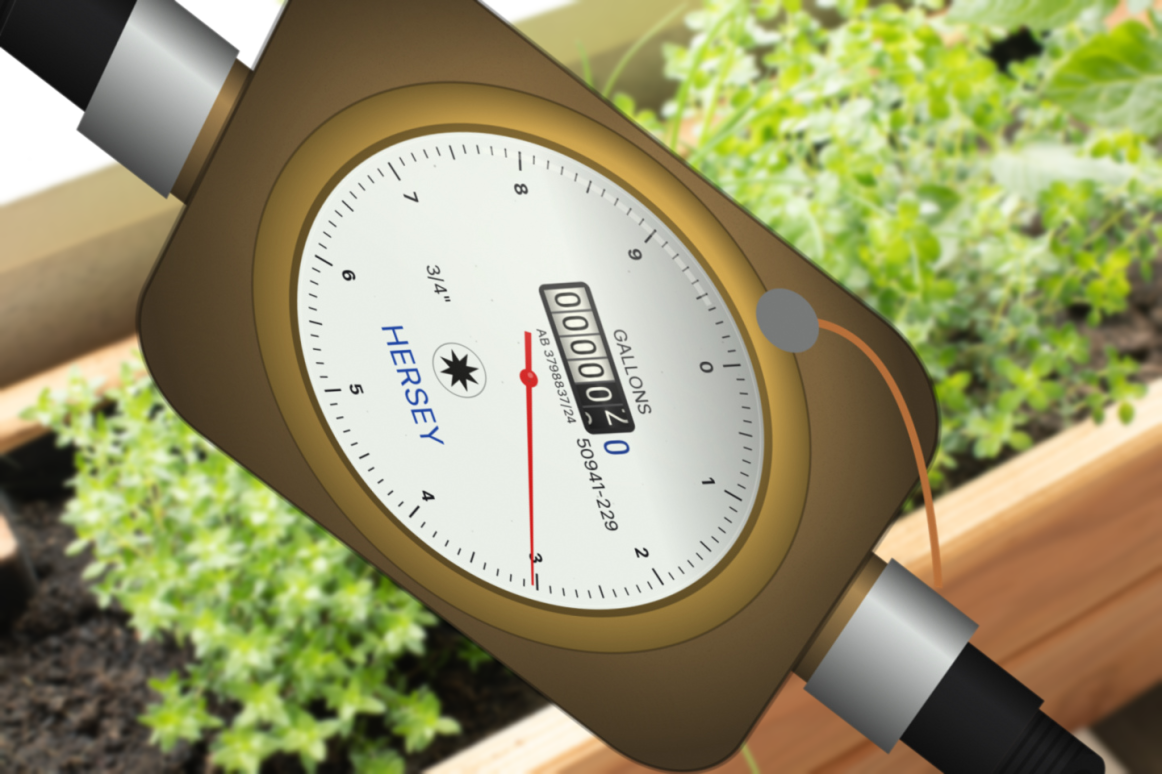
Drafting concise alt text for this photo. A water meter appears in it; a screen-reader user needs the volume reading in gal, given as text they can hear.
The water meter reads 23.0 gal
